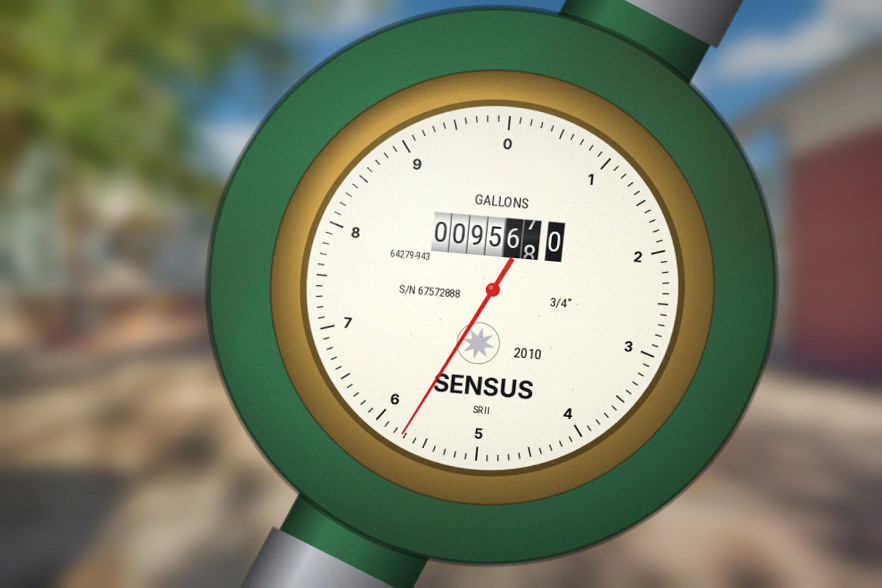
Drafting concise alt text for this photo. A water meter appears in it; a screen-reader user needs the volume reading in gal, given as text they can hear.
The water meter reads 95675.7 gal
